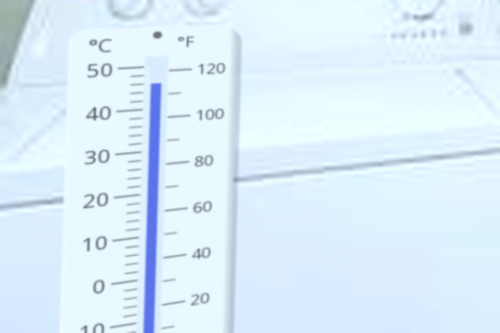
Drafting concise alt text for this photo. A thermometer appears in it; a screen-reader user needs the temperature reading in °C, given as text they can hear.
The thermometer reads 46 °C
